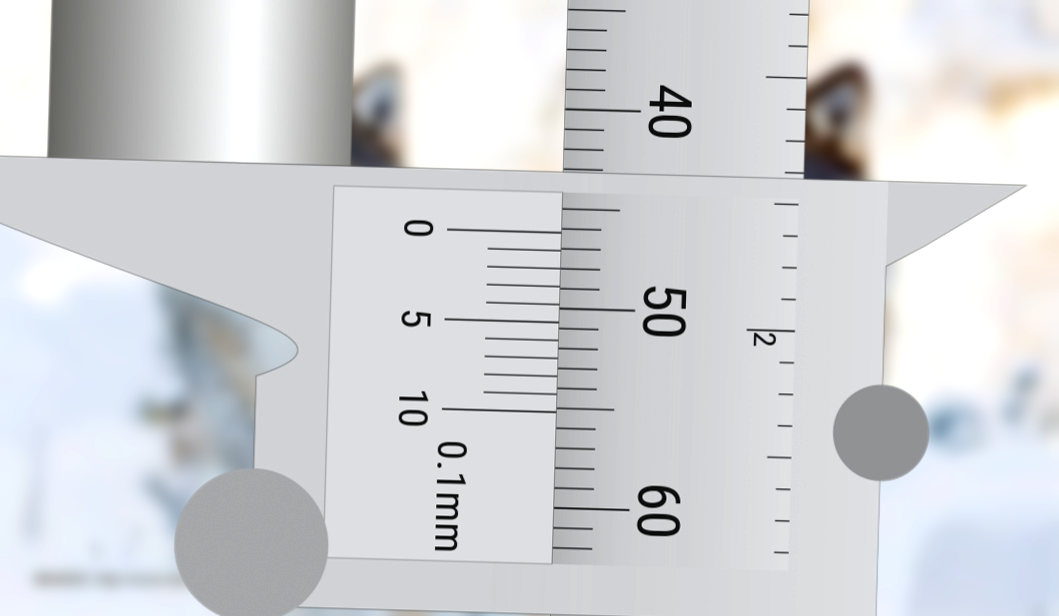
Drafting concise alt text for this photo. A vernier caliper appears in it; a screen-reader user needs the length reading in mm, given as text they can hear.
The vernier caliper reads 46.2 mm
